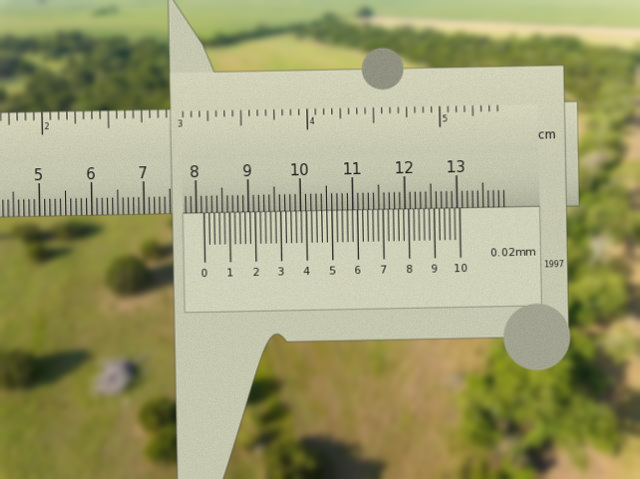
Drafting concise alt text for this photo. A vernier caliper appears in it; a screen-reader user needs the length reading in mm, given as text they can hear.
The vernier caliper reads 81.5 mm
